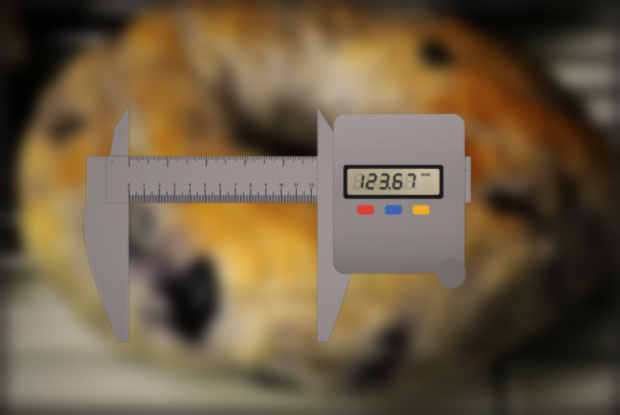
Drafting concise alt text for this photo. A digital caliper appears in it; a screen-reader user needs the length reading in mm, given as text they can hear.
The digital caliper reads 123.67 mm
